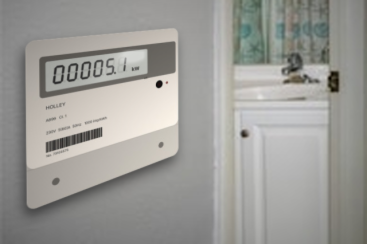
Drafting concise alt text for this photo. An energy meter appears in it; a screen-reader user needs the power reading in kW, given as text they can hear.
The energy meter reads 5.1 kW
